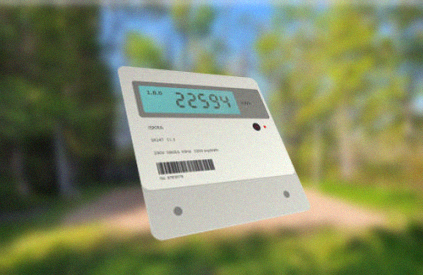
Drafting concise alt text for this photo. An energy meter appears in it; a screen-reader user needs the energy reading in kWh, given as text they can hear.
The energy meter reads 22594 kWh
